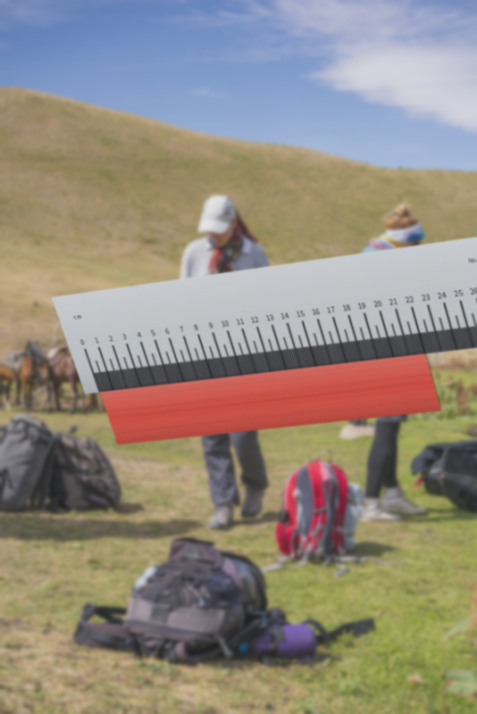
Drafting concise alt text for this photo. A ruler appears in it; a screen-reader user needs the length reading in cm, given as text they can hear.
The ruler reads 22 cm
